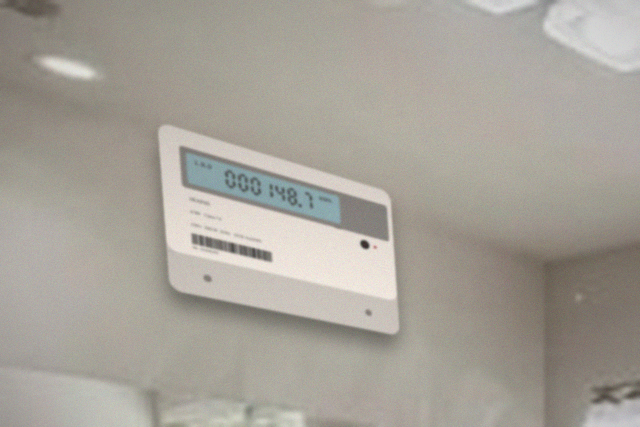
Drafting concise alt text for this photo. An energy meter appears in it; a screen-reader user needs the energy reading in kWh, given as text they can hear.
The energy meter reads 148.7 kWh
